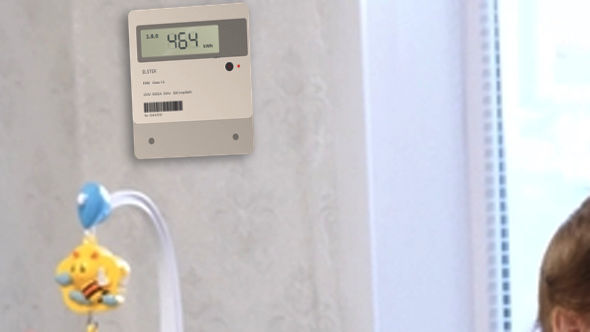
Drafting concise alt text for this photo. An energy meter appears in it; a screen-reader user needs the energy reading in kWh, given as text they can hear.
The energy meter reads 464 kWh
